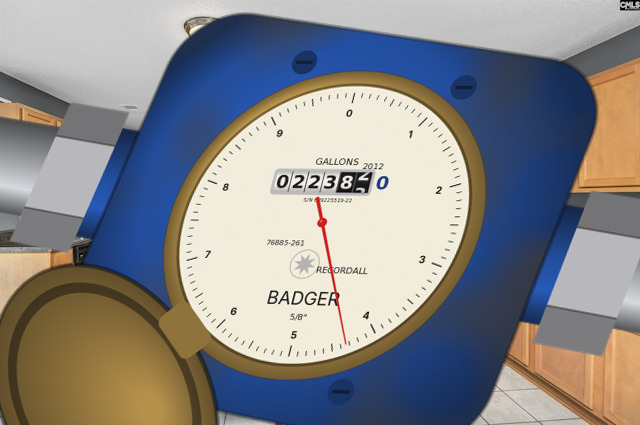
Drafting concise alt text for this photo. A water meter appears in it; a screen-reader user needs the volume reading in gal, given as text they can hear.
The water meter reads 223824.3 gal
